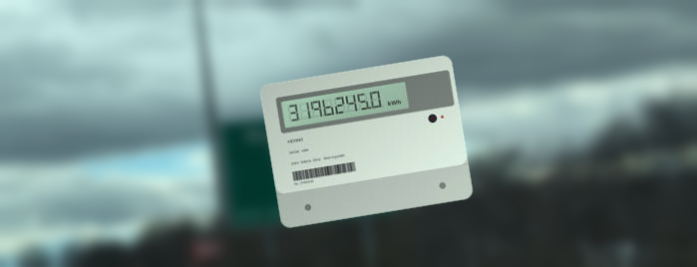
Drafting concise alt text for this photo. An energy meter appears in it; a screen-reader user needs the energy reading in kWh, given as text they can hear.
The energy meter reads 3196245.0 kWh
